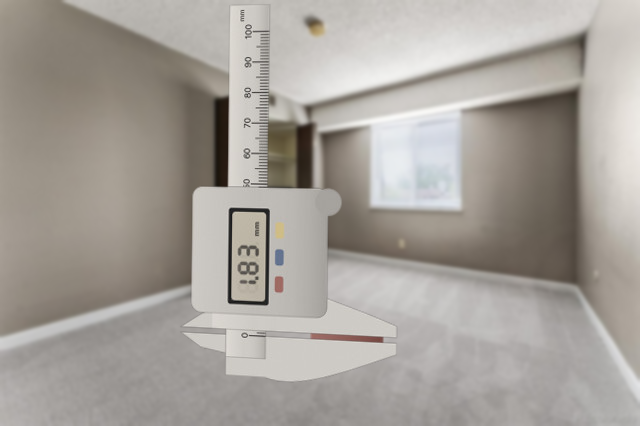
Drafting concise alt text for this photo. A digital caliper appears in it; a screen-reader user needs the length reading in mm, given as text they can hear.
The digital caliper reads 1.83 mm
